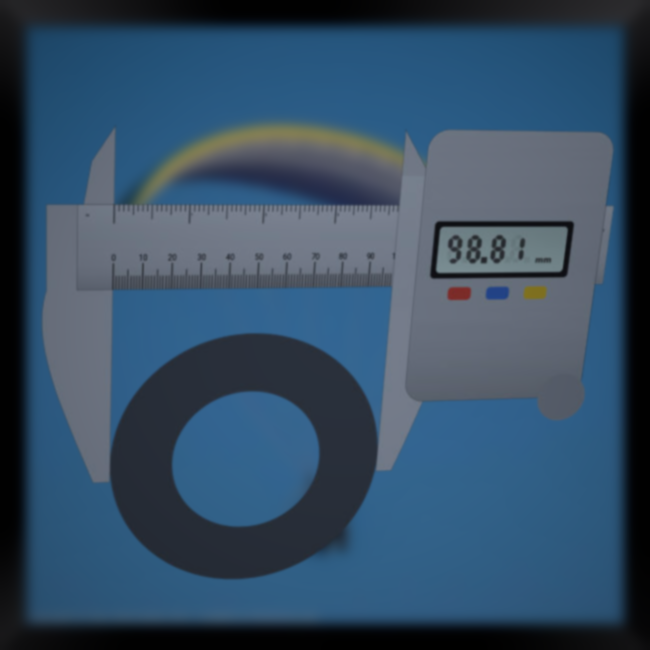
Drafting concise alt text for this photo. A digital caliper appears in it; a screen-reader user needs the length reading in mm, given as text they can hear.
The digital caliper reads 98.81 mm
